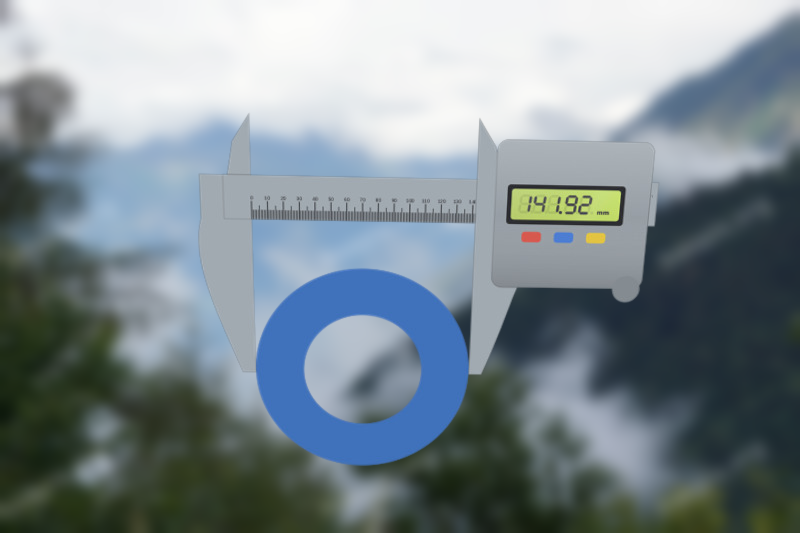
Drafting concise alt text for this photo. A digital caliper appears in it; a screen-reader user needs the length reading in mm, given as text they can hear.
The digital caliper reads 141.92 mm
